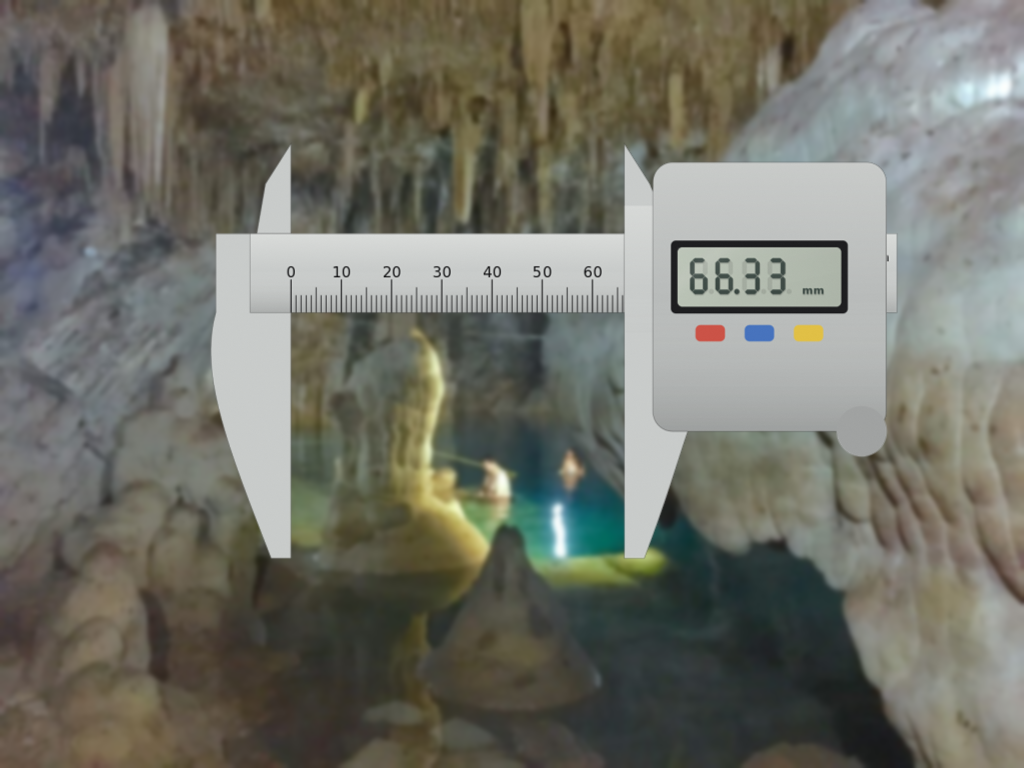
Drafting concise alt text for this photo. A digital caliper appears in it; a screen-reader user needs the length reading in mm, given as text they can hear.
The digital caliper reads 66.33 mm
